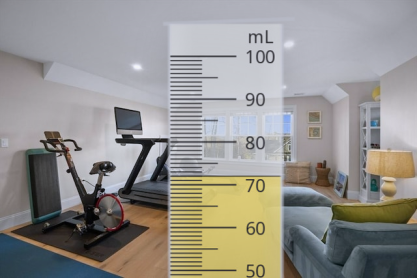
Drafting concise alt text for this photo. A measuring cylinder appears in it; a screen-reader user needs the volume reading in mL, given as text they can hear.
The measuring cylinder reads 72 mL
